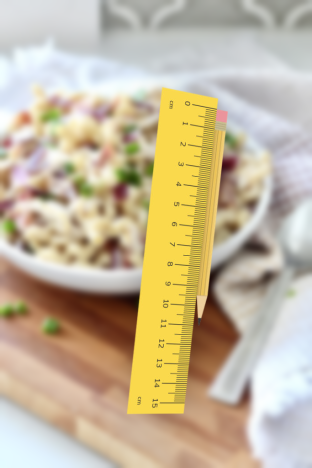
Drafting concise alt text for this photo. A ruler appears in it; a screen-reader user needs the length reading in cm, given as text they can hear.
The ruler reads 11 cm
